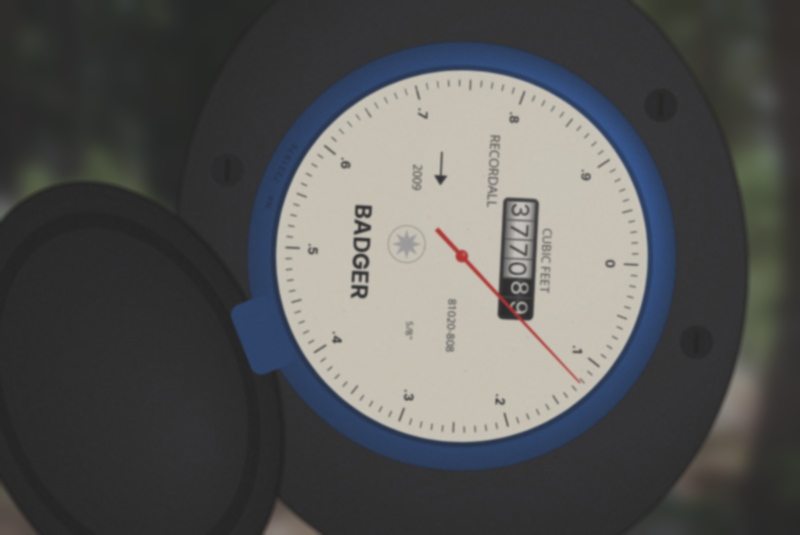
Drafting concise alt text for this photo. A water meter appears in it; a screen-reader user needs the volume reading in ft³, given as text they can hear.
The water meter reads 377089.12 ft³
